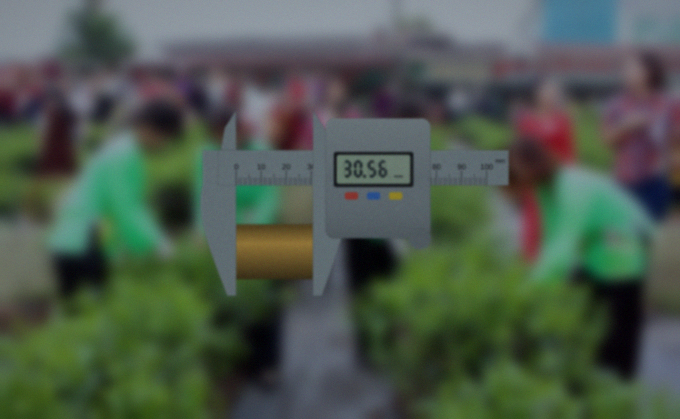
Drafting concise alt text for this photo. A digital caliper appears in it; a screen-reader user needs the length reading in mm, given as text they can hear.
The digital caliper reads 30.56 mm
